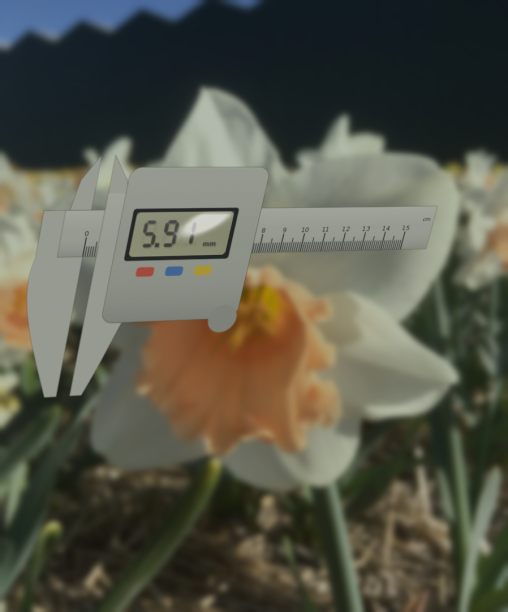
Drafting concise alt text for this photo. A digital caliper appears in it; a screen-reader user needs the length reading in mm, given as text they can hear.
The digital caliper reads 5.91 mm
